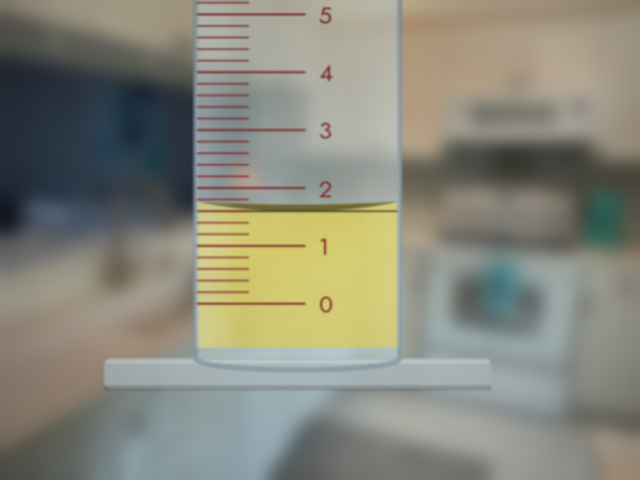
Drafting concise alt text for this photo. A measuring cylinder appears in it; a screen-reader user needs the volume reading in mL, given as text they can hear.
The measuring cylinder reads 1.6 mL
